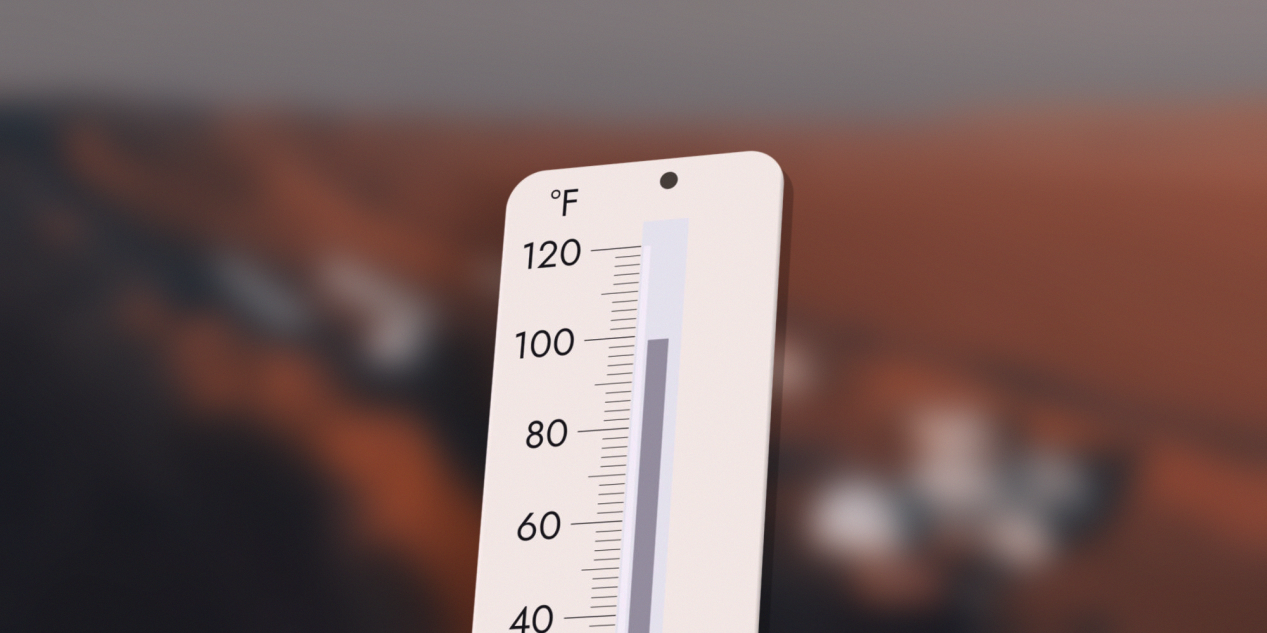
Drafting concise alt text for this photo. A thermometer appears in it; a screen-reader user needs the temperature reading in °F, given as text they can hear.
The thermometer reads 99 °F
